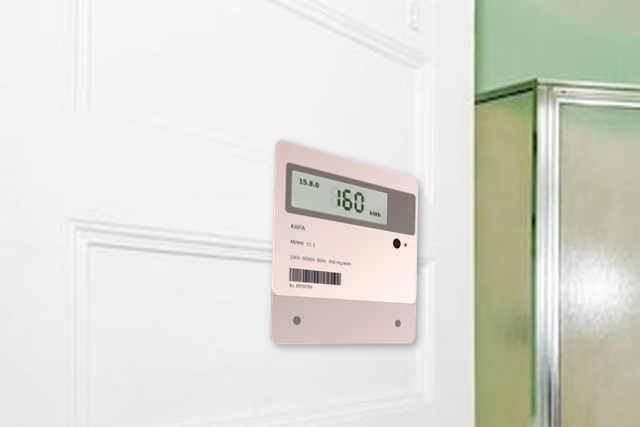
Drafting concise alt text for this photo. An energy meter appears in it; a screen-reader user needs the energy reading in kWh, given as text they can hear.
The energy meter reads 160 kWh
